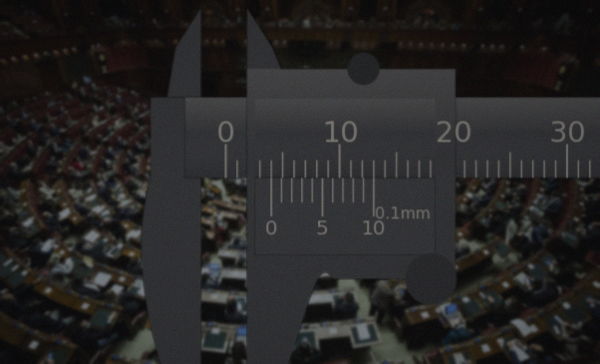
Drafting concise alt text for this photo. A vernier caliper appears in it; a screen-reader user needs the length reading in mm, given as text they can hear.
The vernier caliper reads 4.0 mm
